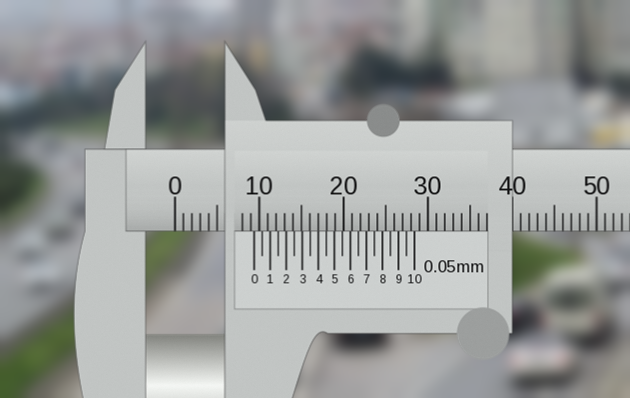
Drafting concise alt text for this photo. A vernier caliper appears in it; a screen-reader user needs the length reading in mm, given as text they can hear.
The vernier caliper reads 9.4 mm
